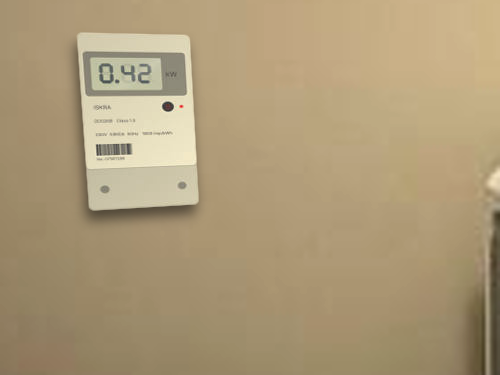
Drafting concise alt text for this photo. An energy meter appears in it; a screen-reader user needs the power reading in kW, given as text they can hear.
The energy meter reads 0.42 kW
